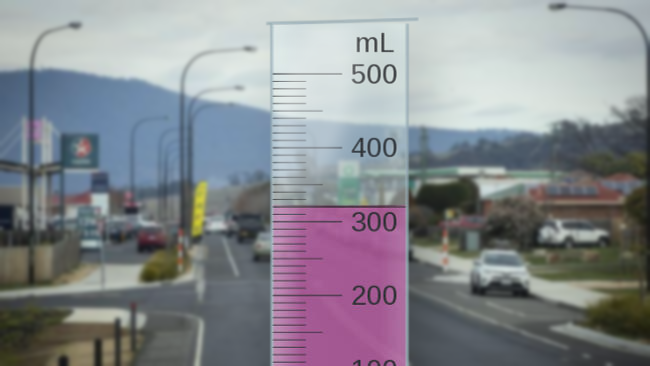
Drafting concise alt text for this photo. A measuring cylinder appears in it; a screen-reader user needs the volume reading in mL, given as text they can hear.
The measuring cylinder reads 320 mL
